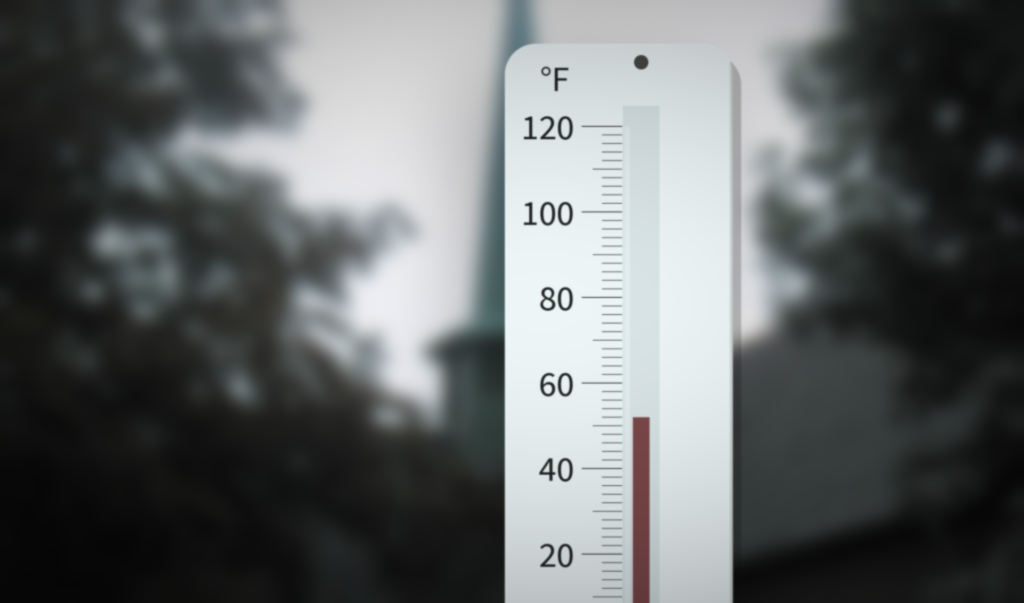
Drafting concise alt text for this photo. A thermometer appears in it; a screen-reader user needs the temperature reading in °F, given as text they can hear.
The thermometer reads 52 °F
